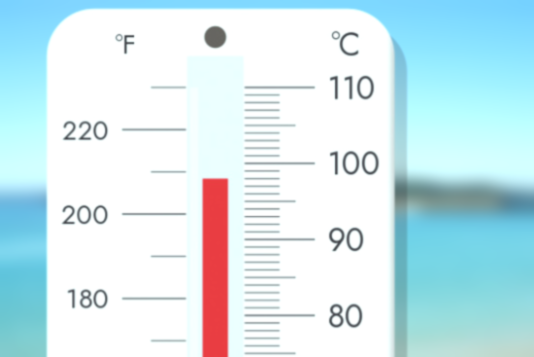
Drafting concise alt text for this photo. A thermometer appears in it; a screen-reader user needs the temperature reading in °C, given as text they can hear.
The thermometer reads 98 °C
